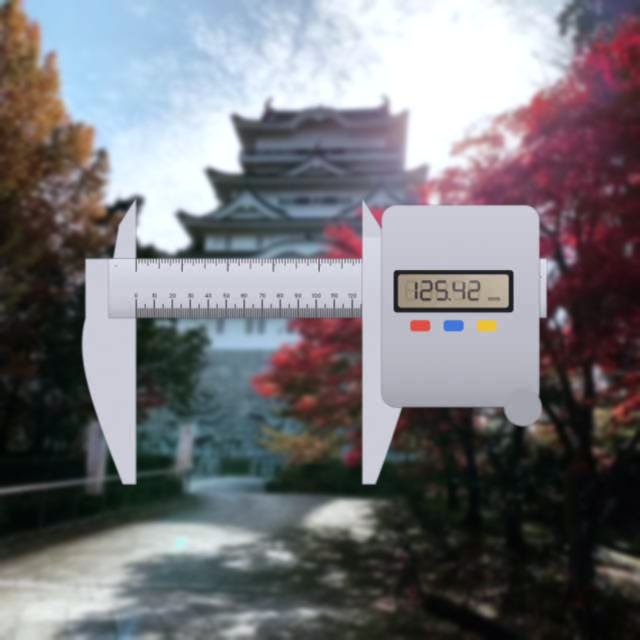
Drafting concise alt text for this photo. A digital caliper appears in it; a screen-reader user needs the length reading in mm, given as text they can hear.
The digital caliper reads 125.42 mm
